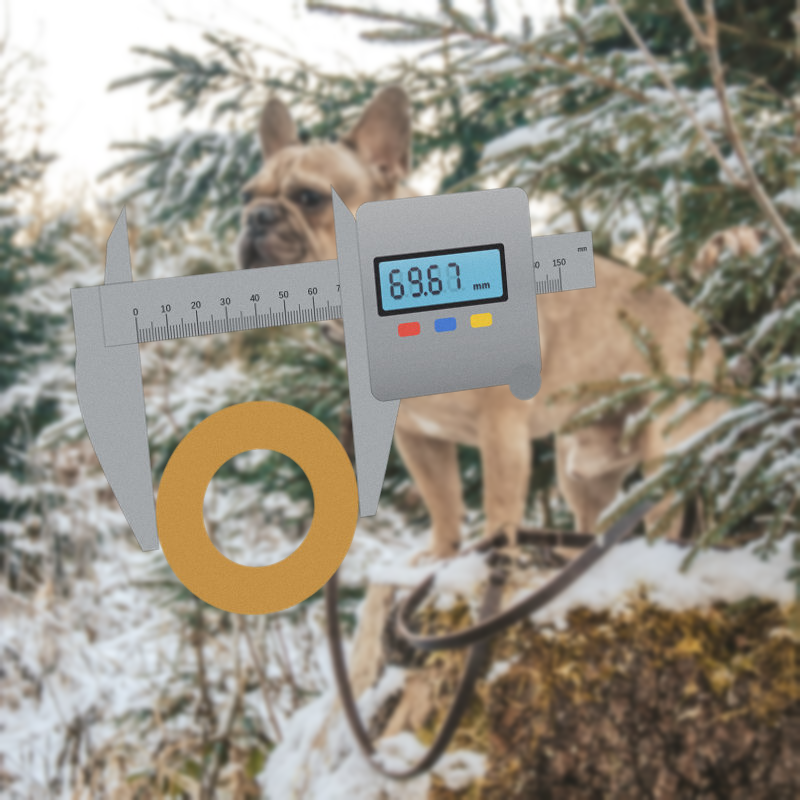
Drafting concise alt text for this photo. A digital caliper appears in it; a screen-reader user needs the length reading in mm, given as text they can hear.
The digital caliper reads 69.67 mm
